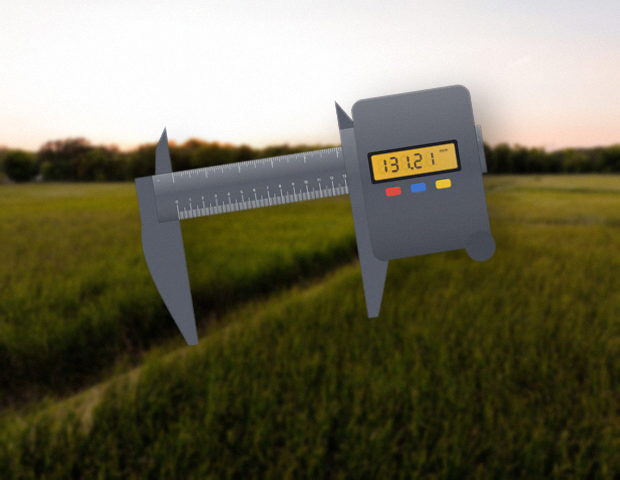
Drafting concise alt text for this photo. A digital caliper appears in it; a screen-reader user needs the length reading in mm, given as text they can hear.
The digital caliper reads 131.21 mm
